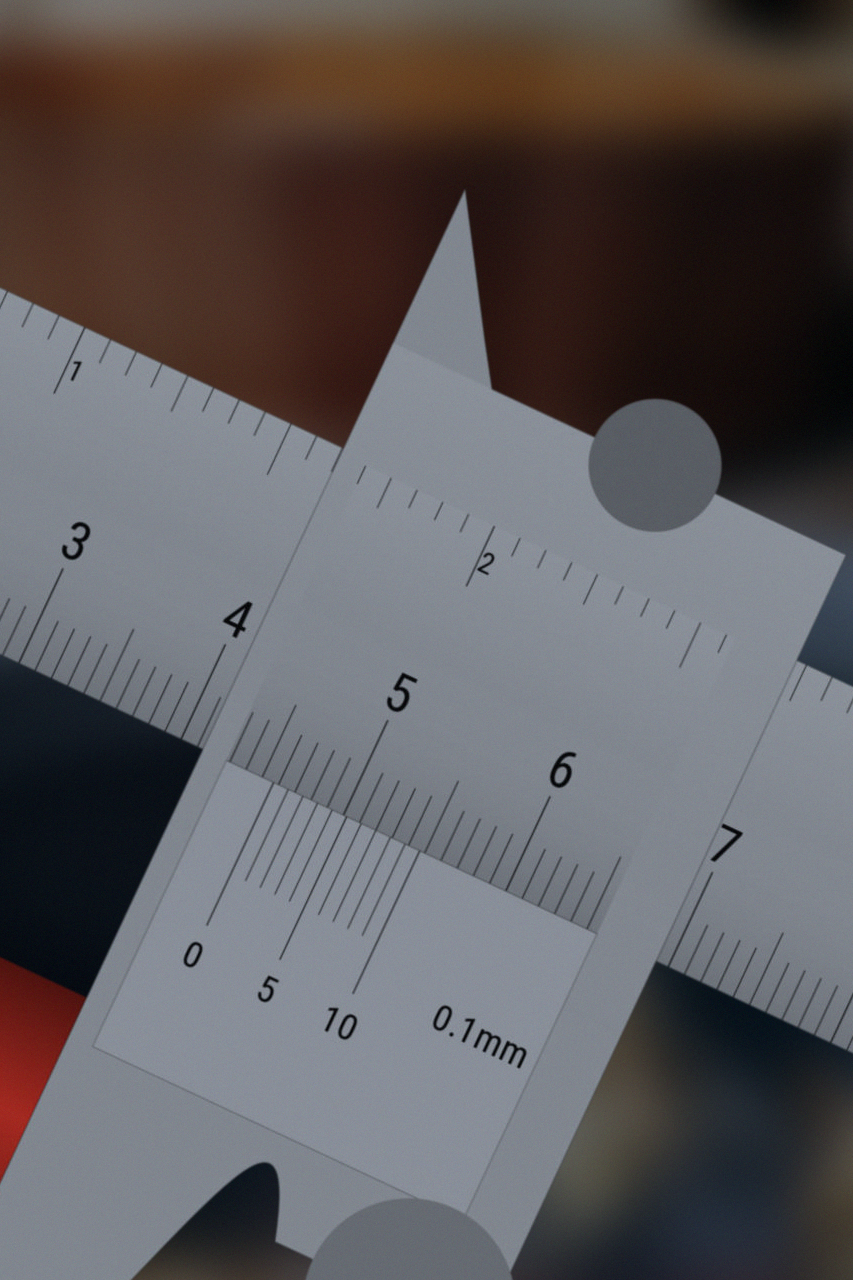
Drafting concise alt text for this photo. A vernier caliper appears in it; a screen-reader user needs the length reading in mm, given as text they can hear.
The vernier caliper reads 45.7 mm
